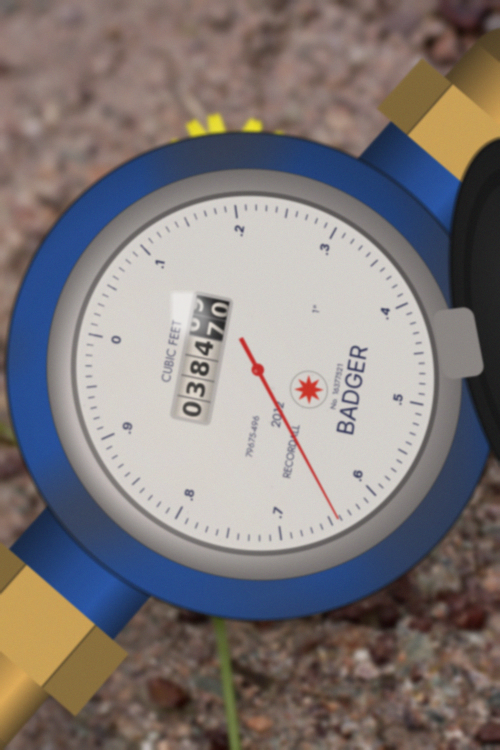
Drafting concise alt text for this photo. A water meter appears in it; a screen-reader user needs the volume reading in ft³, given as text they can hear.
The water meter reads 38469.64 ft³
